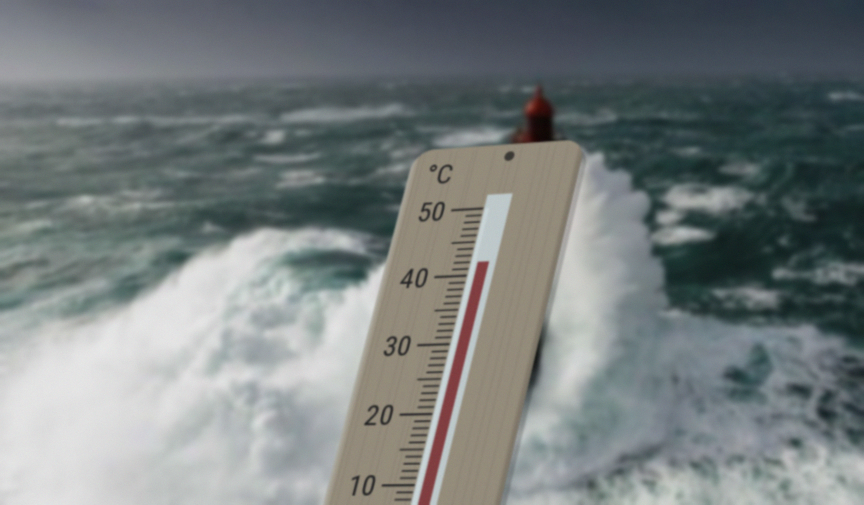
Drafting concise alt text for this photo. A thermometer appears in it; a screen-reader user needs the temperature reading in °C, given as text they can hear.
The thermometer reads 42 °C
